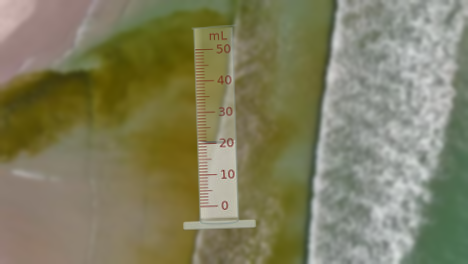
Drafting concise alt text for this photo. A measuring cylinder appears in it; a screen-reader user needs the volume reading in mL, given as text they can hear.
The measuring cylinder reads 20 mL
